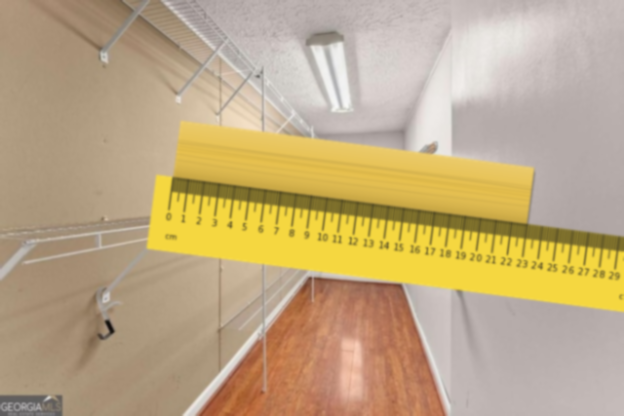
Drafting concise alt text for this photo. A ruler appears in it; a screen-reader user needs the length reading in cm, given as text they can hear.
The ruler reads 23 cm
